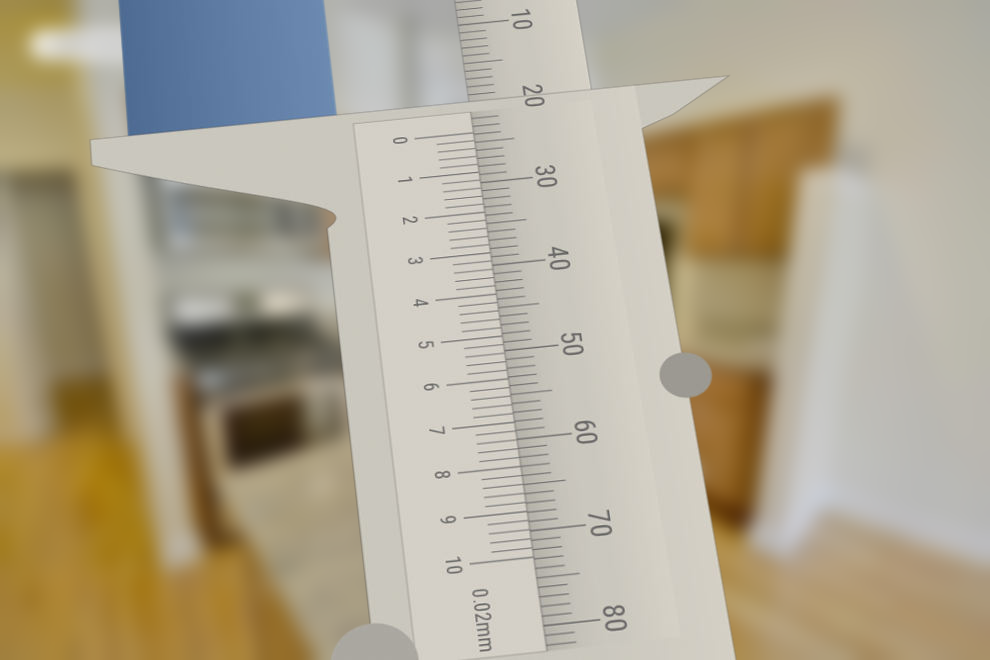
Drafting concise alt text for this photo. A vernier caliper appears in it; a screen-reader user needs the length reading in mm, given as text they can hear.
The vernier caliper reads 23.8 mm
